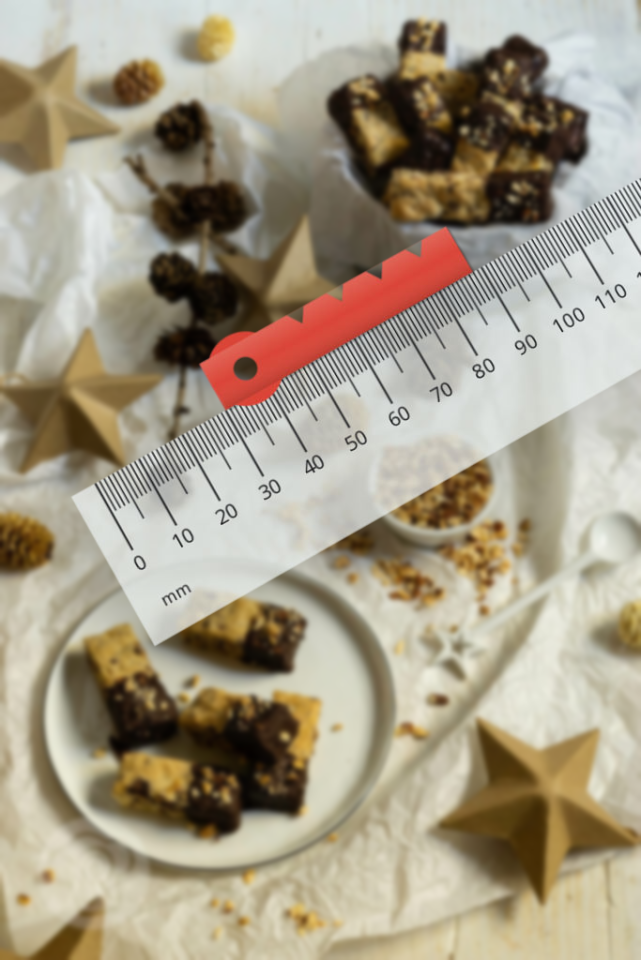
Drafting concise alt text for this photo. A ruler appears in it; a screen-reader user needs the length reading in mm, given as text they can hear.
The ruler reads 58 mm
